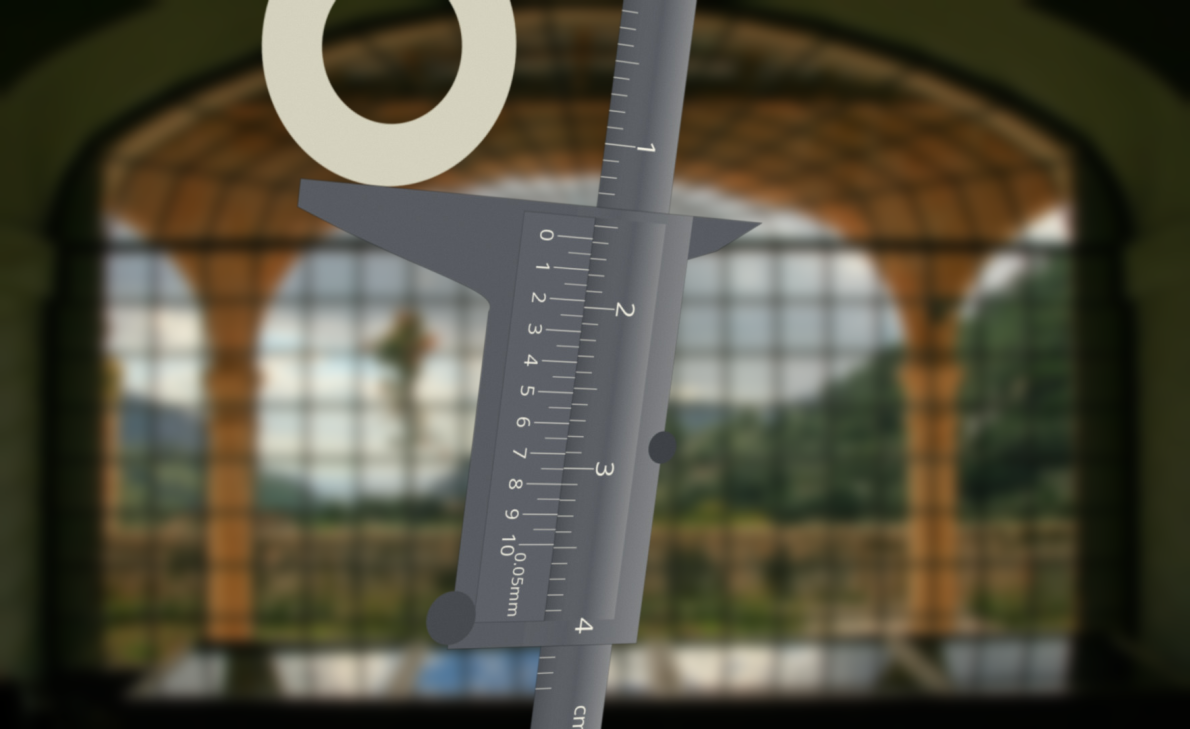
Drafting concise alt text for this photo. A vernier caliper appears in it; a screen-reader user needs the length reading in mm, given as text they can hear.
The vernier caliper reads 15.8 mm
